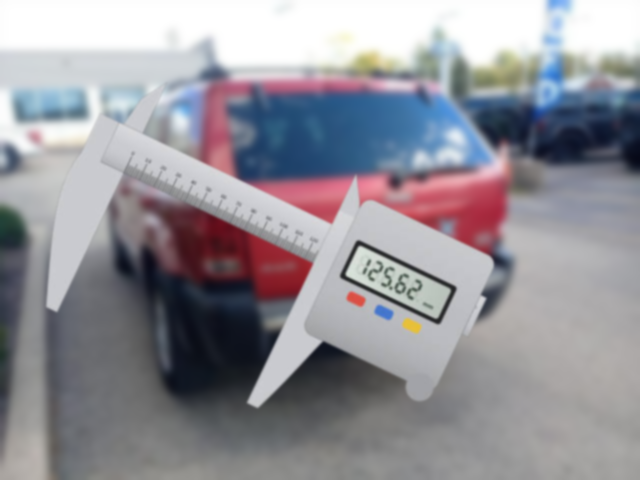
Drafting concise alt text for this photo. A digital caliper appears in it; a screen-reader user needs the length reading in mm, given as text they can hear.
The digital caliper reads 125.62 mm
